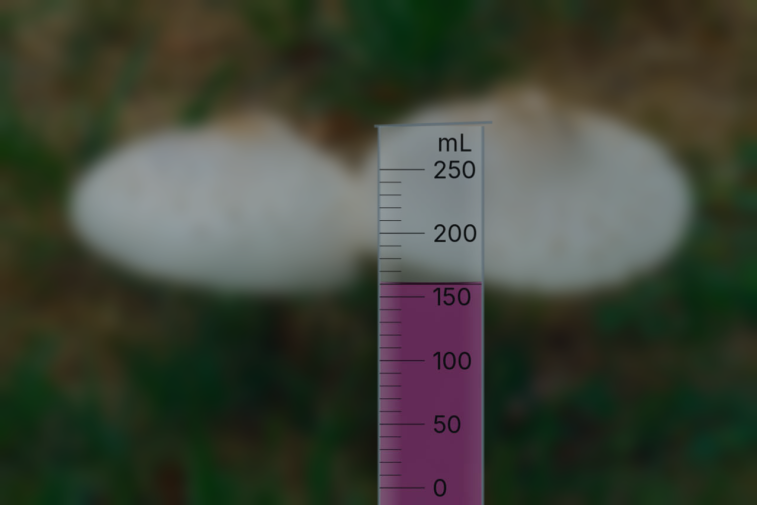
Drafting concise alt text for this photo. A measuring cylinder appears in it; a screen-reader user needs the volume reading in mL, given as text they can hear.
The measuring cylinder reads 160 mL
